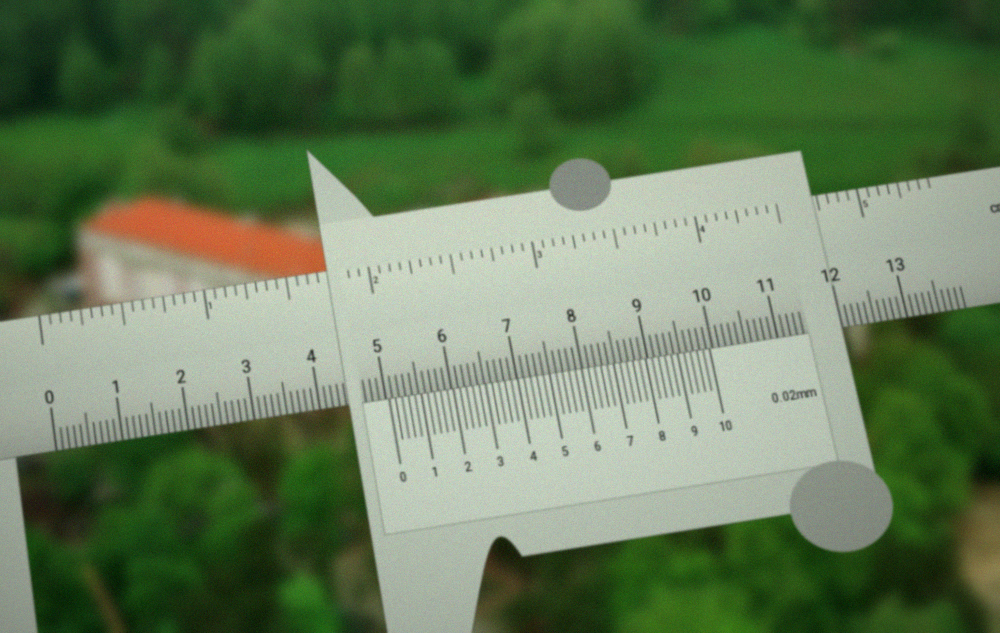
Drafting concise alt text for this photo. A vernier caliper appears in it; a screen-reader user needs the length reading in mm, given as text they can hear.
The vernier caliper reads 50.5 mm
